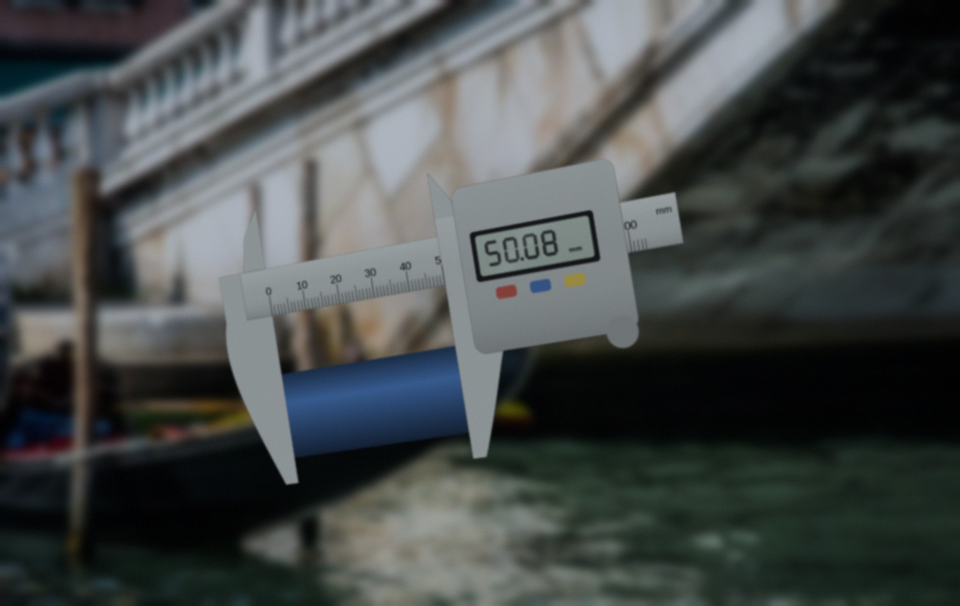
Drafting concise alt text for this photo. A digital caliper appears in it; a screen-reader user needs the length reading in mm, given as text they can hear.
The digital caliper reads 50.08 mm
